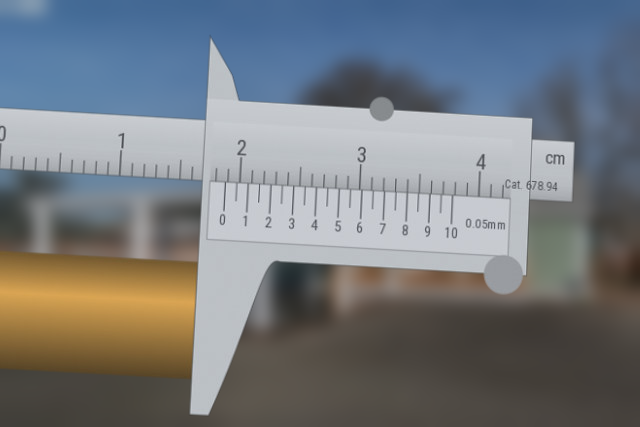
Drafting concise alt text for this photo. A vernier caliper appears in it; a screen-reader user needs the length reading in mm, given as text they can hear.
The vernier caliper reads 18.8 mm
